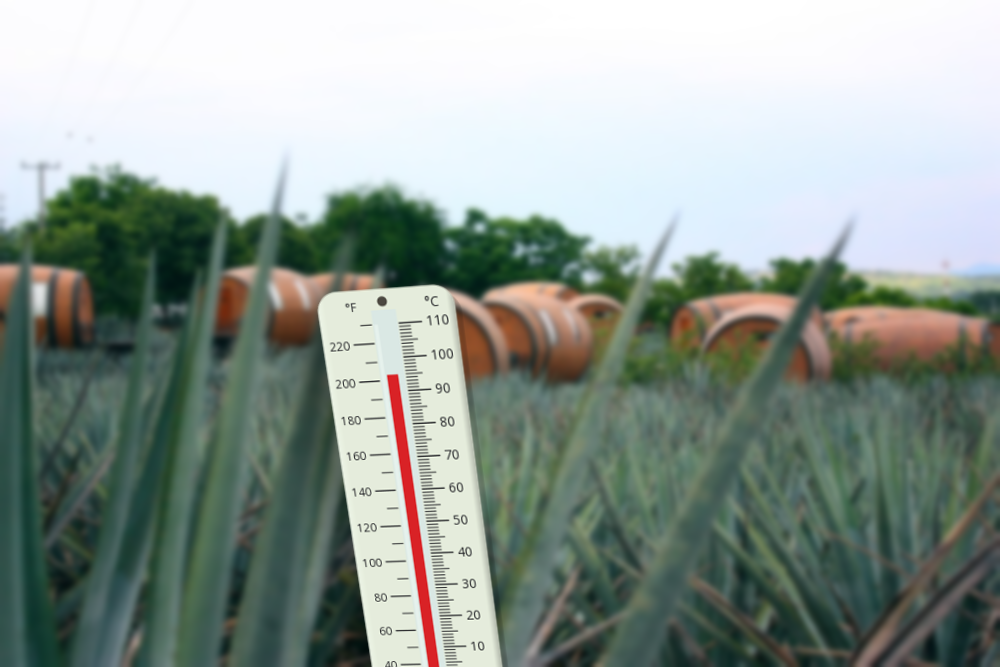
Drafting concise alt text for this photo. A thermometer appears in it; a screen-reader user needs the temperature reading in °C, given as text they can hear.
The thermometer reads 95 °C
